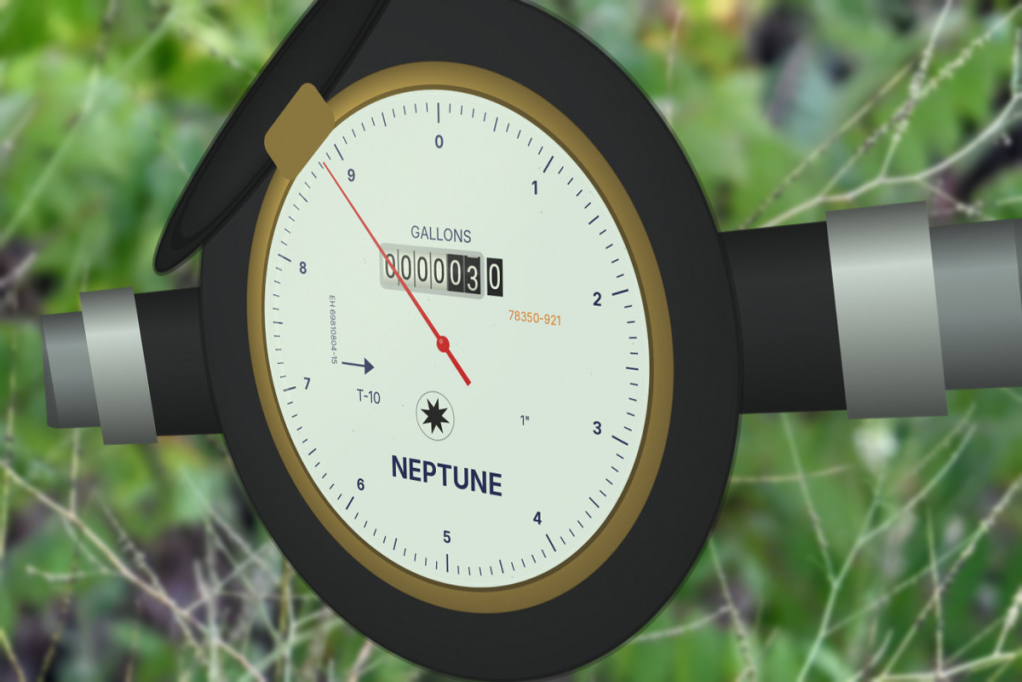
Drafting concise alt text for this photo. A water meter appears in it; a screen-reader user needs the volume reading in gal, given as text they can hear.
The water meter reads 28.8 gal
